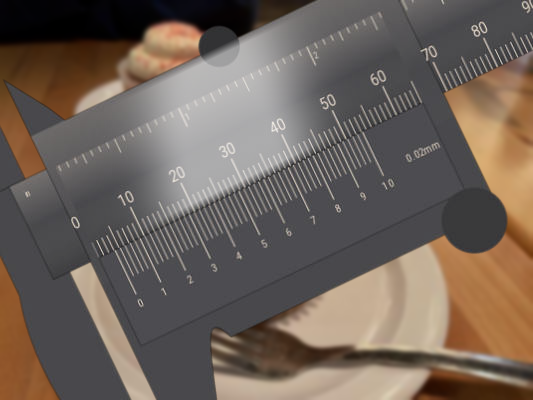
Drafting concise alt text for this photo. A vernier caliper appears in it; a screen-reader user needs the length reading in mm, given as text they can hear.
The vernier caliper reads 4.2 mm
